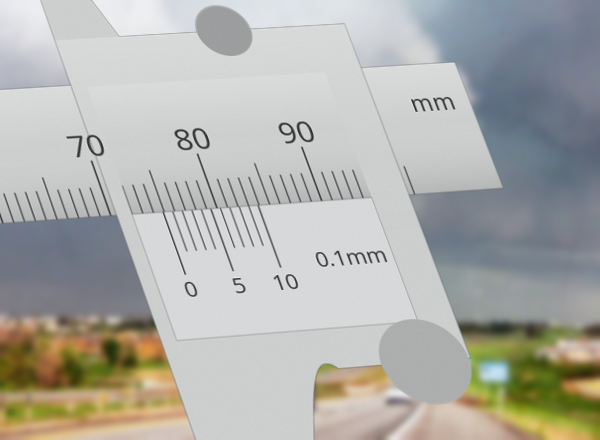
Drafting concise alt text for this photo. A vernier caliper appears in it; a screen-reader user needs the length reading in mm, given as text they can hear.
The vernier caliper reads 74.9 mm
